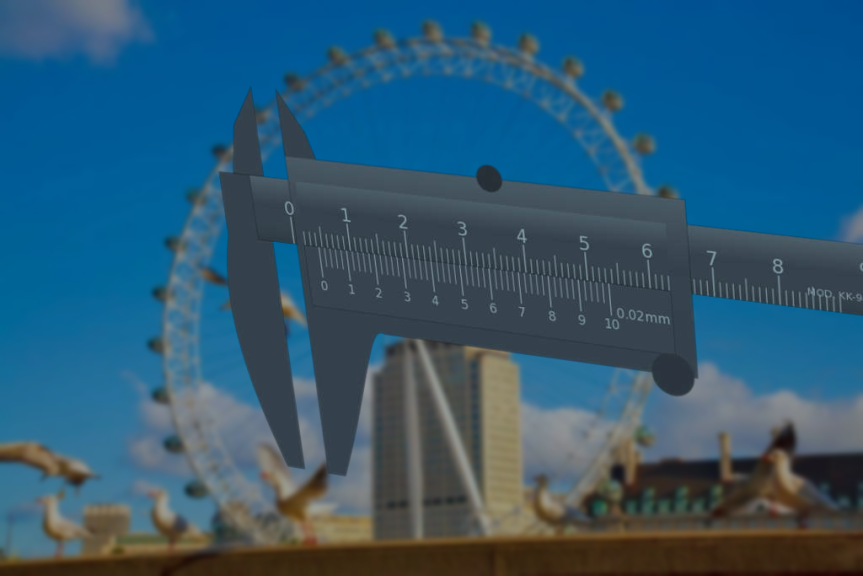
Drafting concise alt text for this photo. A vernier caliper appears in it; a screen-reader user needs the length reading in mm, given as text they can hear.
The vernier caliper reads 4.4 mm
